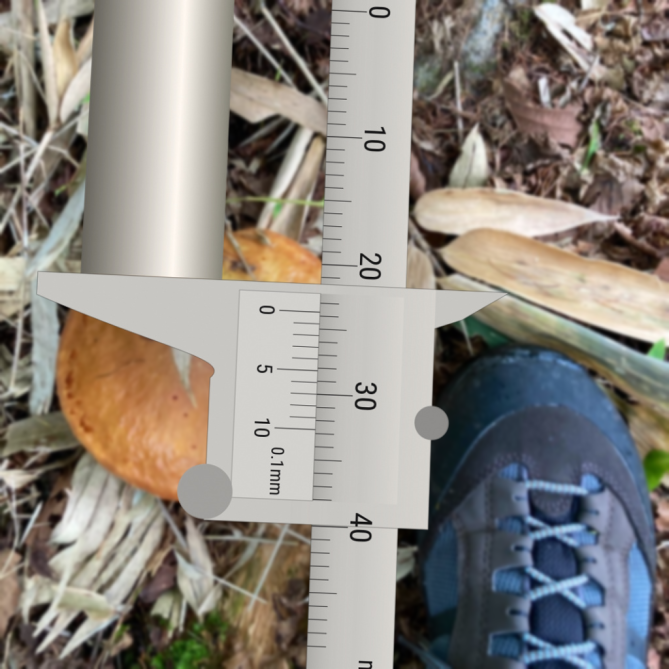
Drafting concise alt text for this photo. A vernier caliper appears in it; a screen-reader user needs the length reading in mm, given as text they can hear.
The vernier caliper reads 23.7 mm
